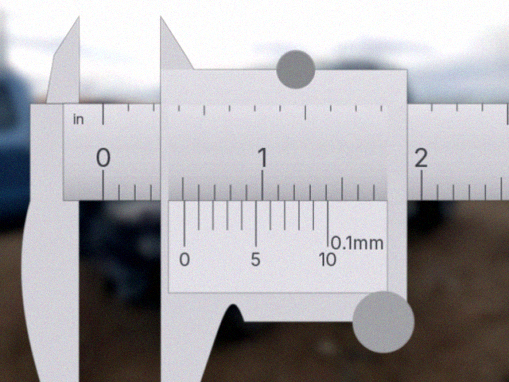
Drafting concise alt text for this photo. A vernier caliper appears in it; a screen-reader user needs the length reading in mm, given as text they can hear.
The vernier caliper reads 5.1 mm
